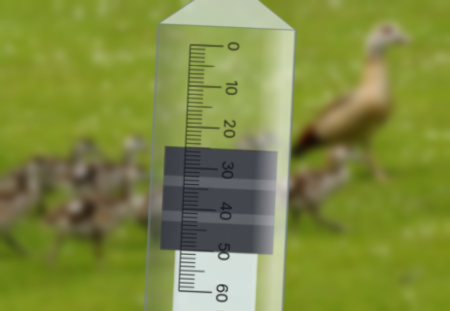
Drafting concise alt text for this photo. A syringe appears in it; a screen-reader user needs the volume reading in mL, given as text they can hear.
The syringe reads 25 mL
